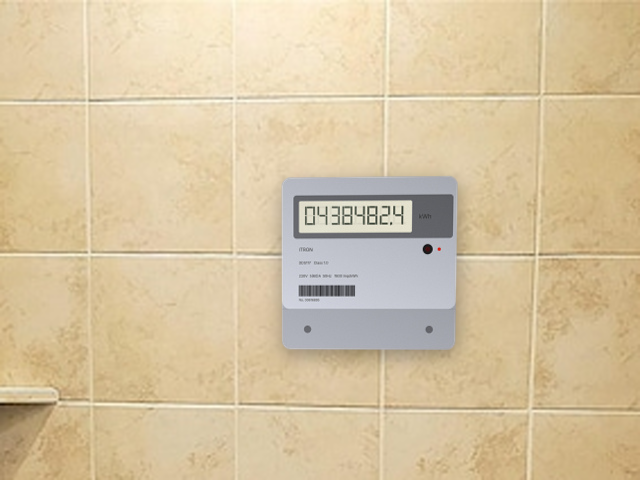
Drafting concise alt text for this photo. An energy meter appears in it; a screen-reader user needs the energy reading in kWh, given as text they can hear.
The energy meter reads 438482.4 kWh
